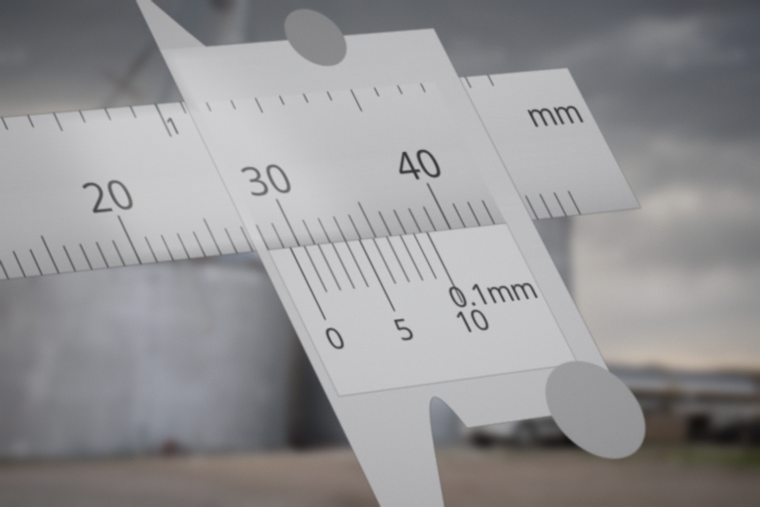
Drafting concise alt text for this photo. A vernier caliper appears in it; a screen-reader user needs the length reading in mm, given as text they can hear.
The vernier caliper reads 29.4 mm
